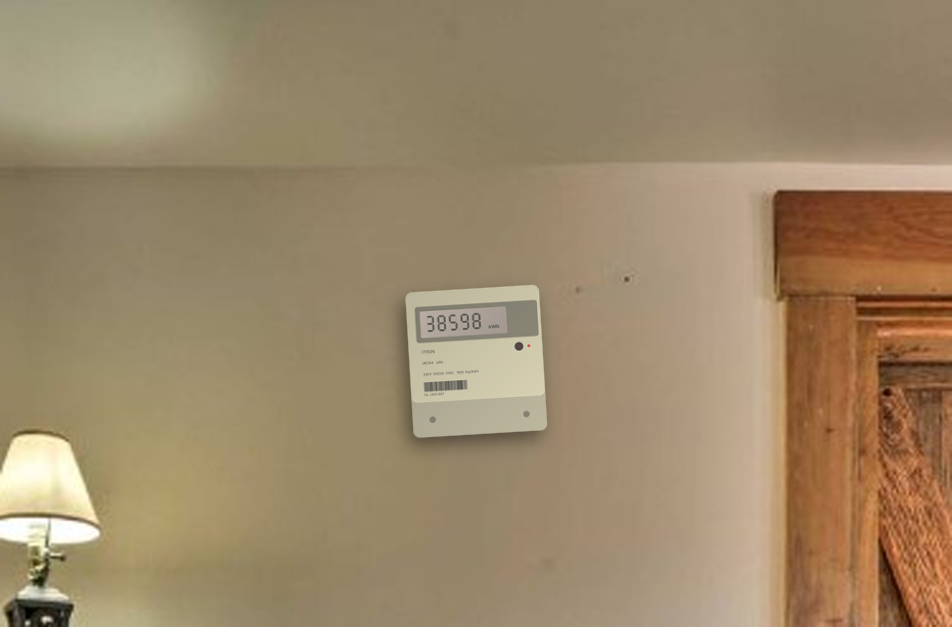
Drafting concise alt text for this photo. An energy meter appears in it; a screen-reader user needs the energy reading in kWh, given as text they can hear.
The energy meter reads 38598 kWh
